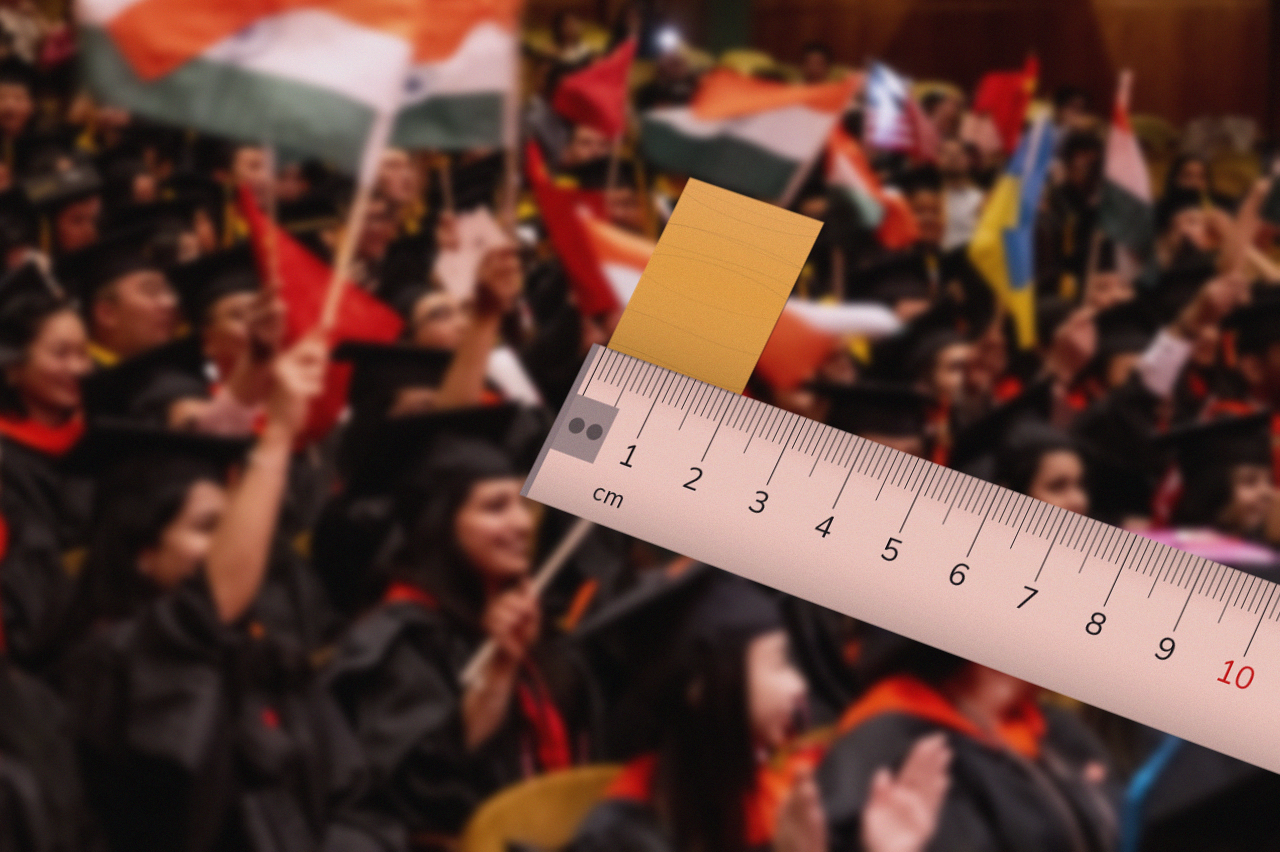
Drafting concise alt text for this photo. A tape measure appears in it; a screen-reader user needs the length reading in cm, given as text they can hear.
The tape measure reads 2.1 cm
